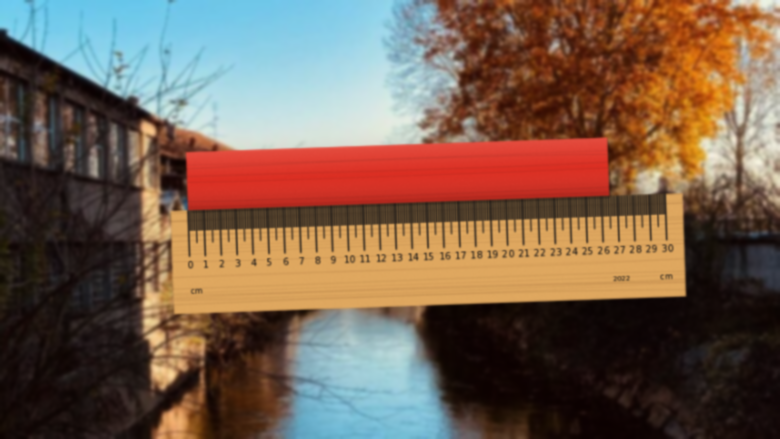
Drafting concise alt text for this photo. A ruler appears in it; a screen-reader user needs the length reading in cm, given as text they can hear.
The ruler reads 26.5 cm
